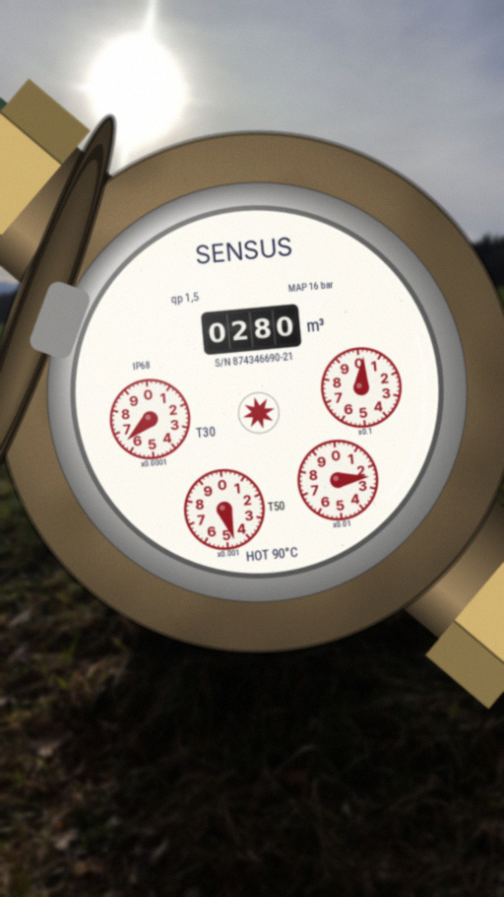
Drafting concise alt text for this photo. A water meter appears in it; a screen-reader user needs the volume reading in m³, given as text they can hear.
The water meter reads 280.0246 m³
